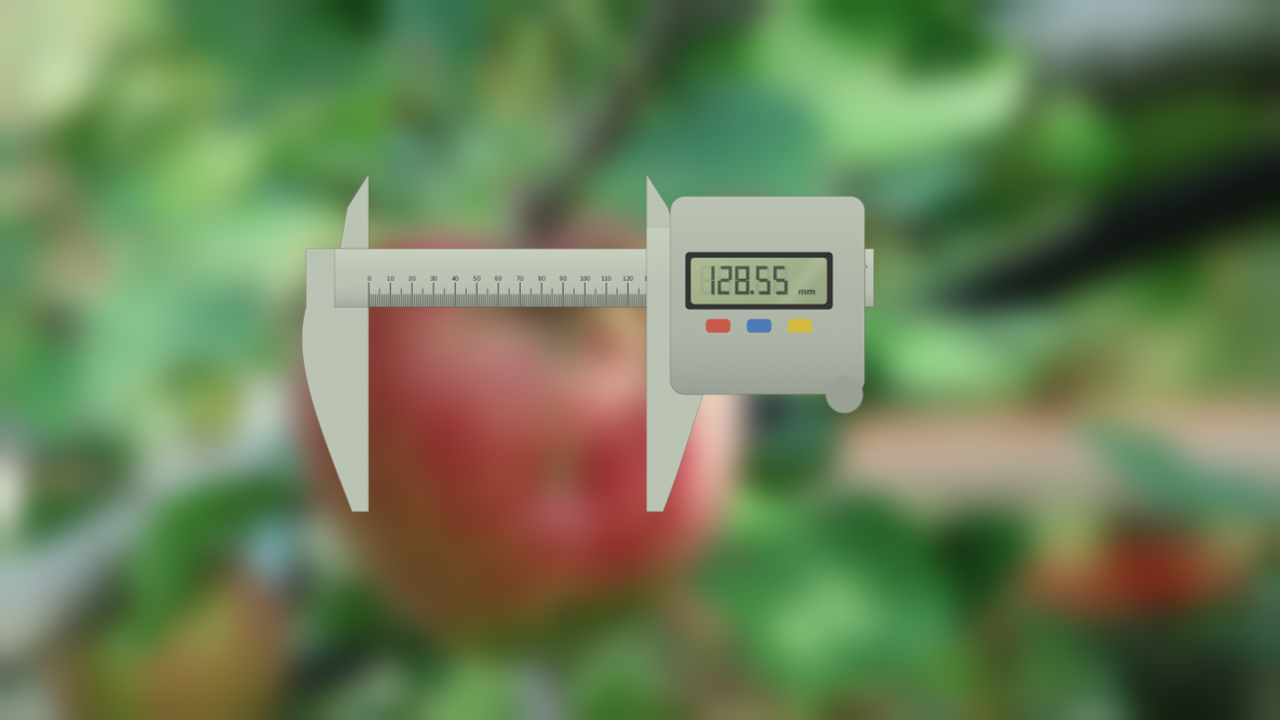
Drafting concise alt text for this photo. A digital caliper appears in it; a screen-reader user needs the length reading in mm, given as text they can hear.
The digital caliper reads 128.55 mm
